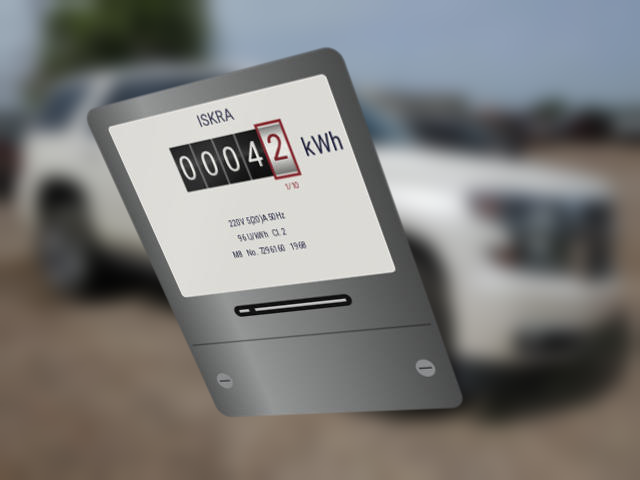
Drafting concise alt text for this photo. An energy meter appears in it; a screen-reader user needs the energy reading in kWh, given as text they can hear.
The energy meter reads 4.2 kWh
